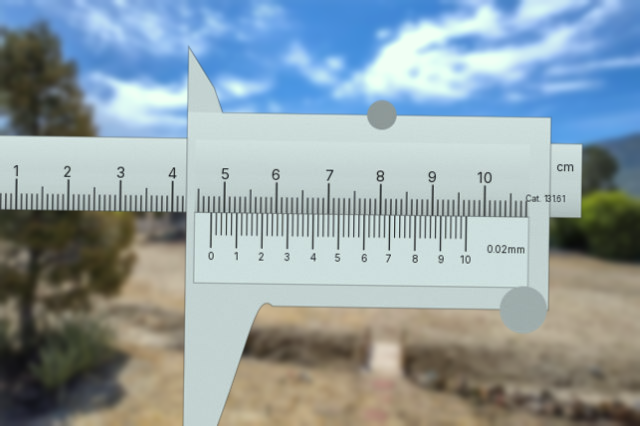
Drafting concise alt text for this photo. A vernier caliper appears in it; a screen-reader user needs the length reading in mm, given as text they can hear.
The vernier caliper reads 47.5 mm
